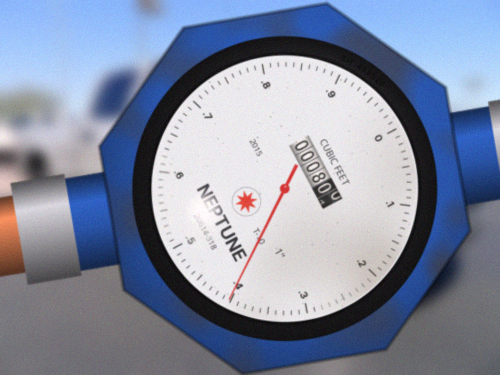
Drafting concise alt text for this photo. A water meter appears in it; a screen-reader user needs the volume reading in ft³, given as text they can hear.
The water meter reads 800.40 ft³
